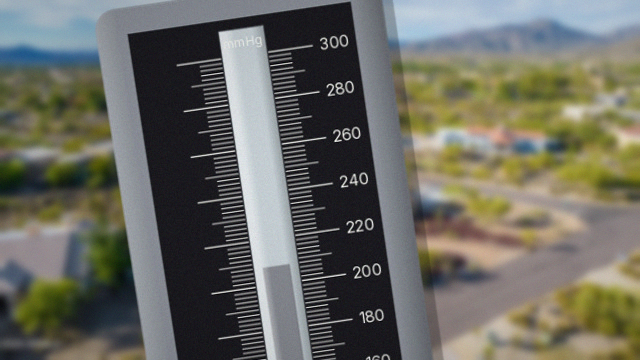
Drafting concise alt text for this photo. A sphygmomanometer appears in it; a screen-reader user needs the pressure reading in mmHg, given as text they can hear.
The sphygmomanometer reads 208 mmHg
